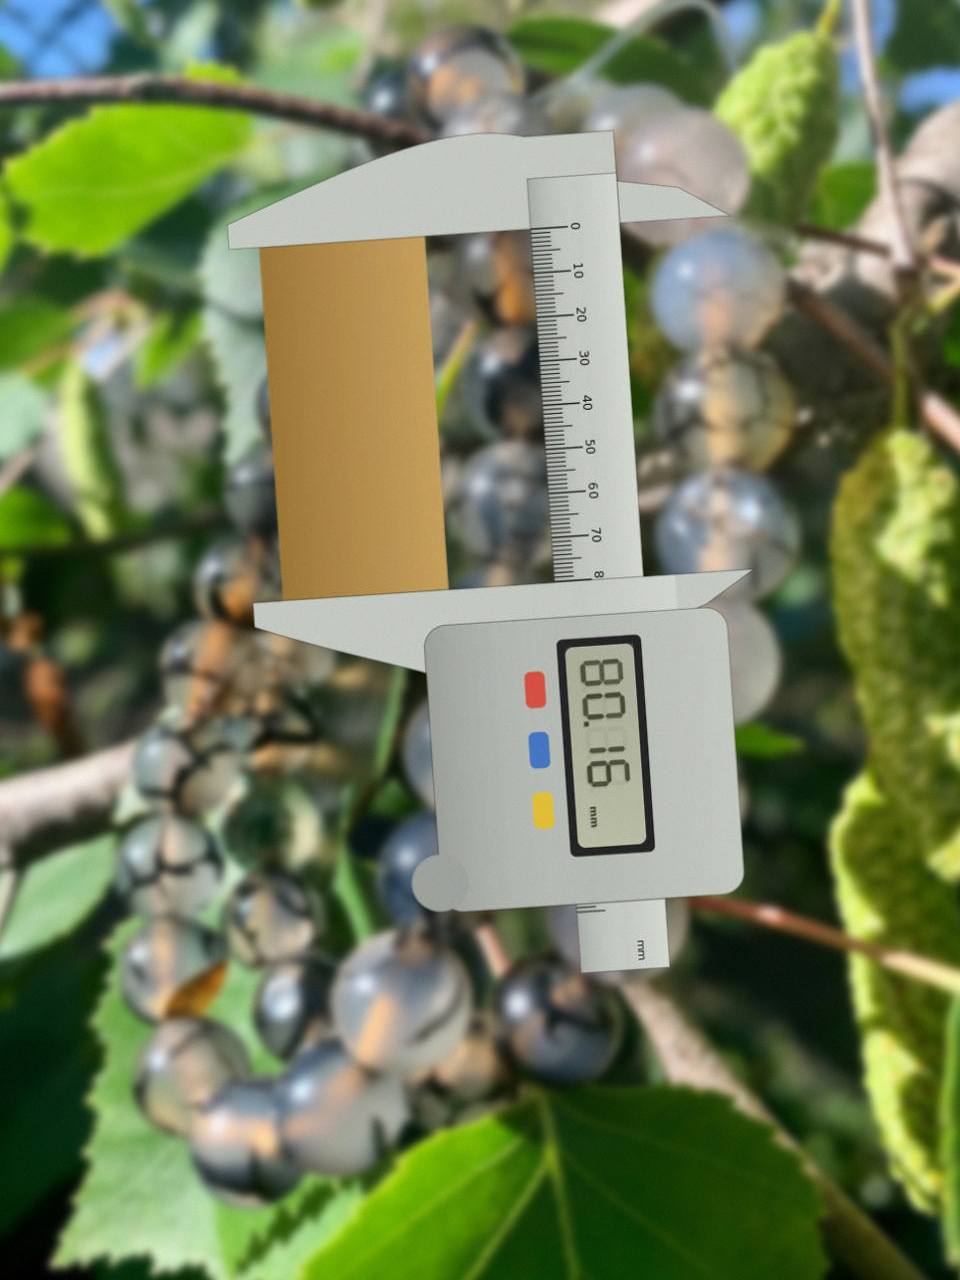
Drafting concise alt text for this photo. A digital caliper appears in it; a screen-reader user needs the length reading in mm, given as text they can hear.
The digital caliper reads 80.16 mm
